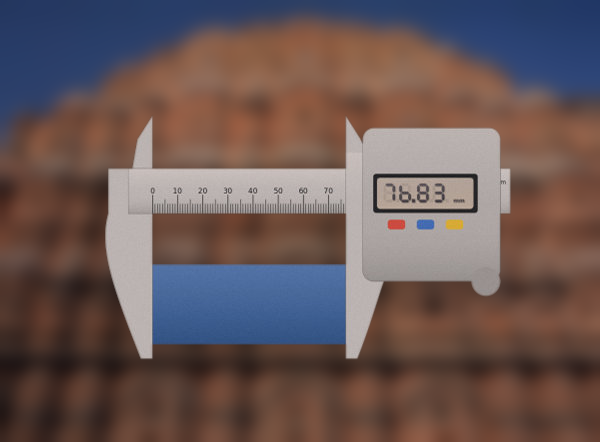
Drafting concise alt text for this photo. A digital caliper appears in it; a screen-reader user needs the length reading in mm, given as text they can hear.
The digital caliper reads 76.83 mm
